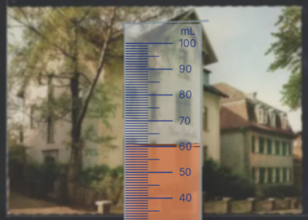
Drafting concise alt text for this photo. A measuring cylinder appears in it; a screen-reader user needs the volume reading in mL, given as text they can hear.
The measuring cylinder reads 60 mL
